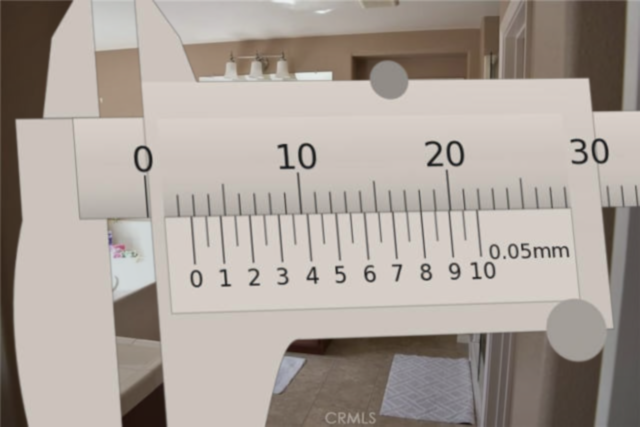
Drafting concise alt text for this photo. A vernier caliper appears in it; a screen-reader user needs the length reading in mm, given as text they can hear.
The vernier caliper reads 2.8 mm
